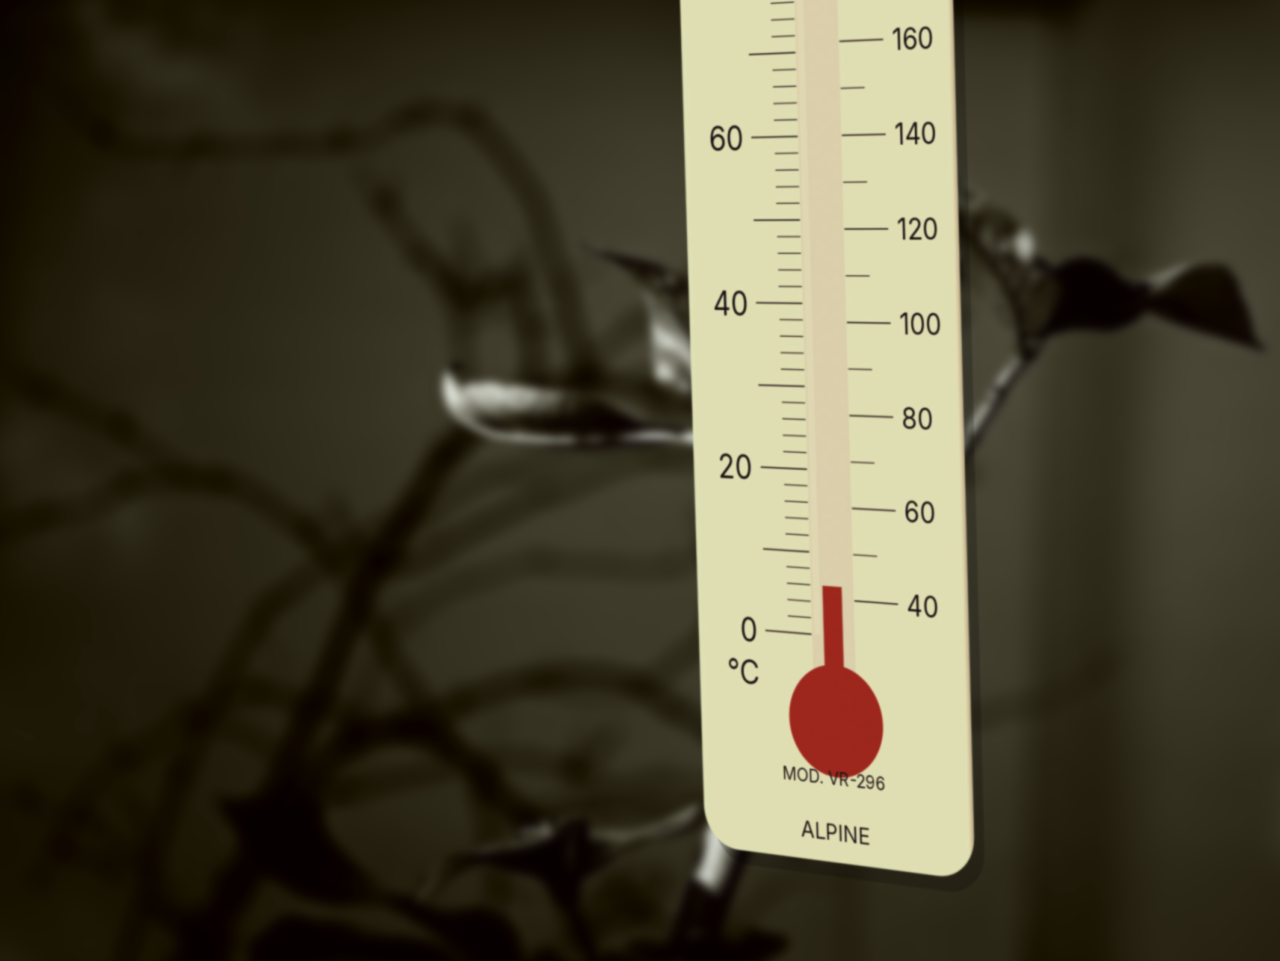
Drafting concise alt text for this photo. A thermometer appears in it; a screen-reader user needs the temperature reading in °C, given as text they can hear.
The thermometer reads 6 °C
